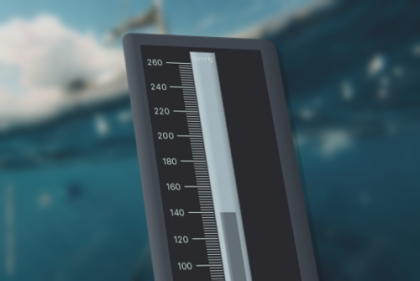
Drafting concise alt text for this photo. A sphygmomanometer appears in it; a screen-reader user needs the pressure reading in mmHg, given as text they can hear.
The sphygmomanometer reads 140 mmHg
